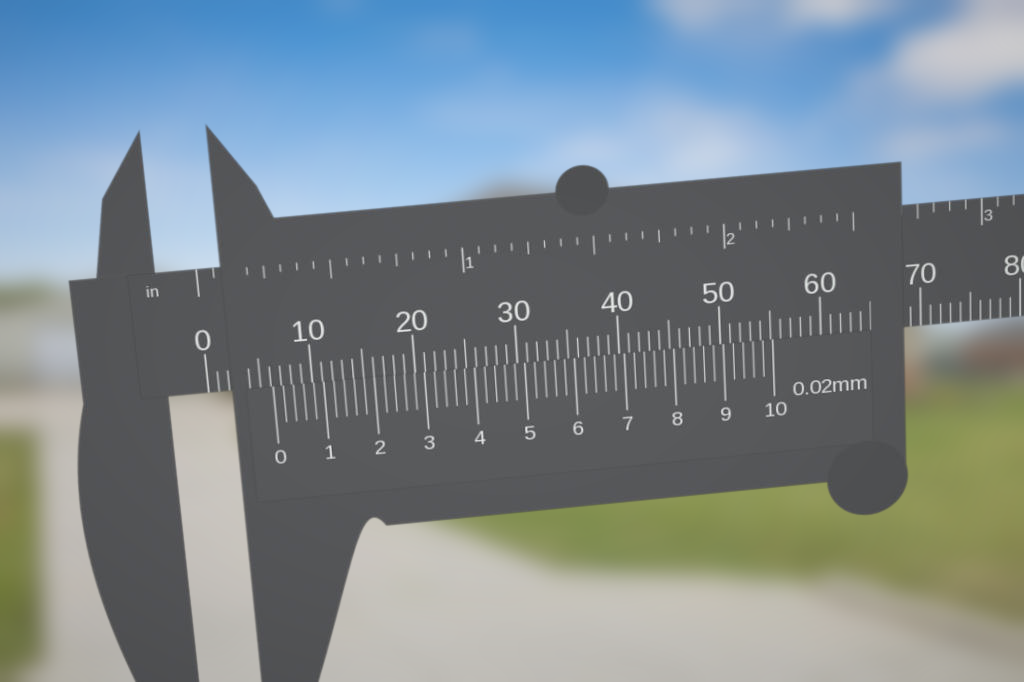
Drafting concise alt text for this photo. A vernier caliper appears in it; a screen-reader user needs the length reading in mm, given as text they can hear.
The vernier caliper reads 6.2 mm
